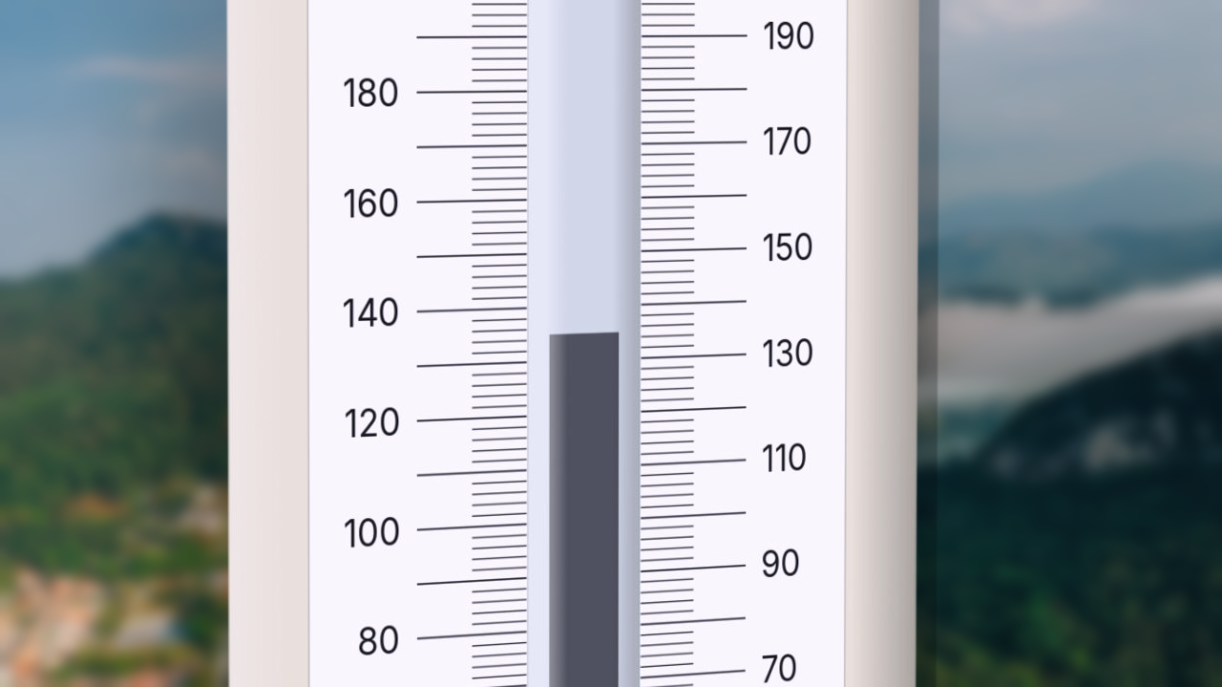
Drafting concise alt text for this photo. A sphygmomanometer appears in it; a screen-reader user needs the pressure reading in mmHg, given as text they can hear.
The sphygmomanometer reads 135 mmHg
